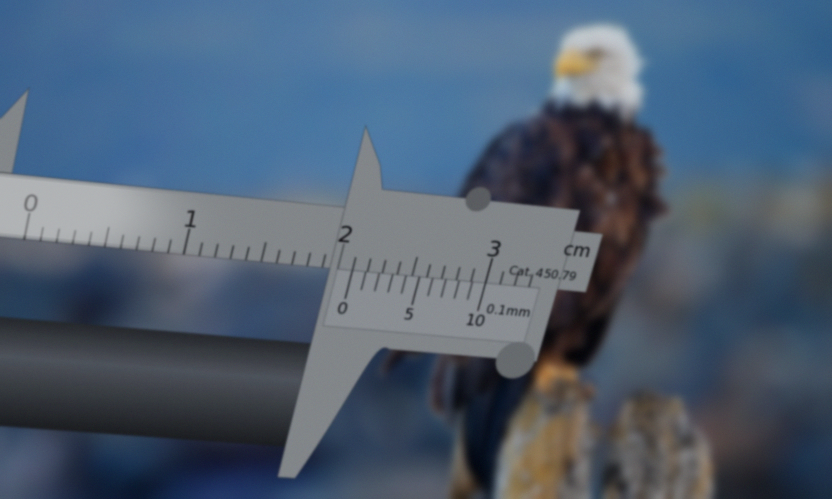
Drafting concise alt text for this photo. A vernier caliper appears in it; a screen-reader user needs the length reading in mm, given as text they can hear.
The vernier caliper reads 21.0 mm
